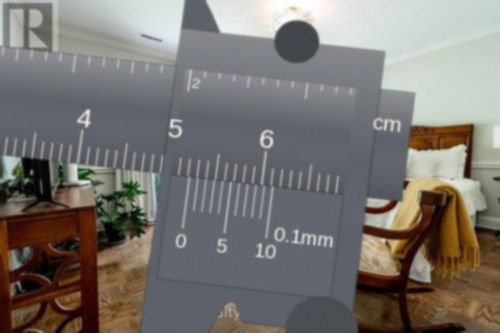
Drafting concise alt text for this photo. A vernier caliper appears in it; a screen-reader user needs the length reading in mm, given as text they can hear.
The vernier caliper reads 52.2 mm
